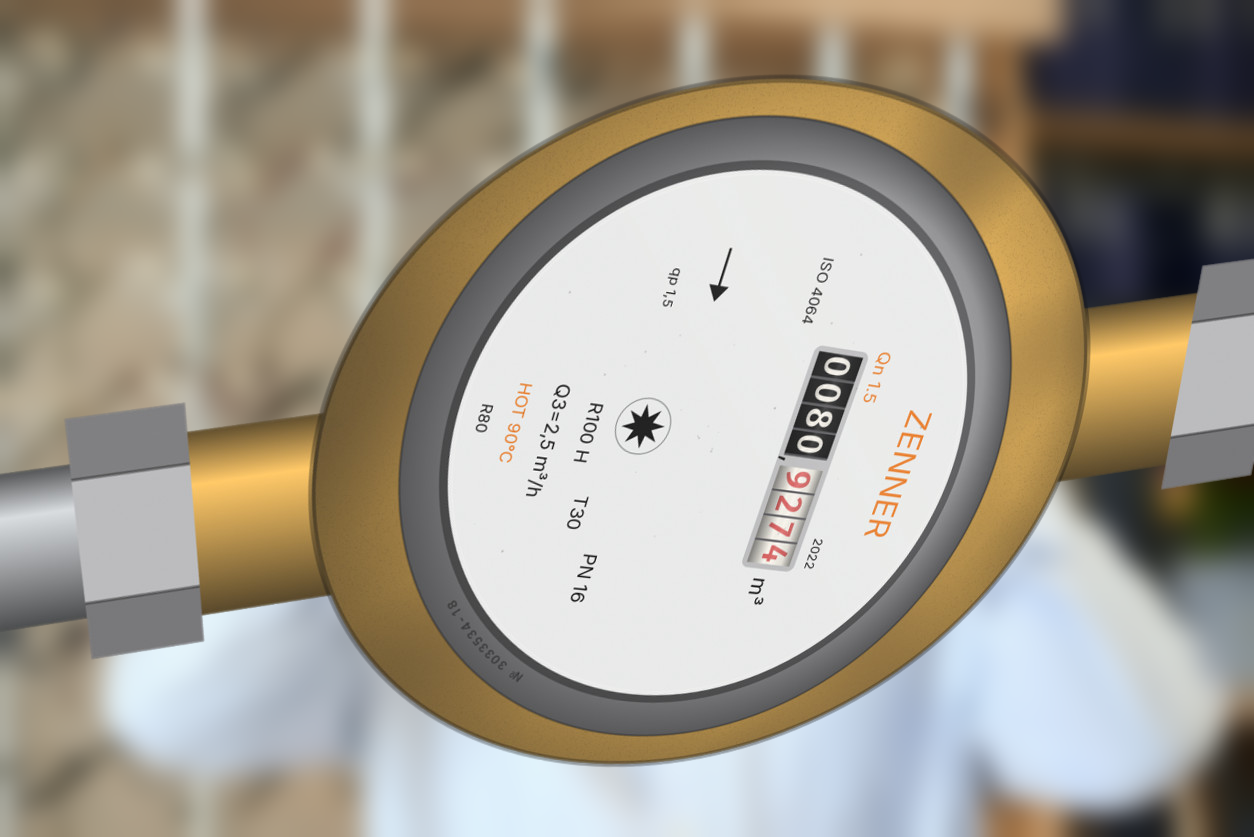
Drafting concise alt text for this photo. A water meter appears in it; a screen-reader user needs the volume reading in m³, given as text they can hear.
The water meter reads 80.9274 m³
